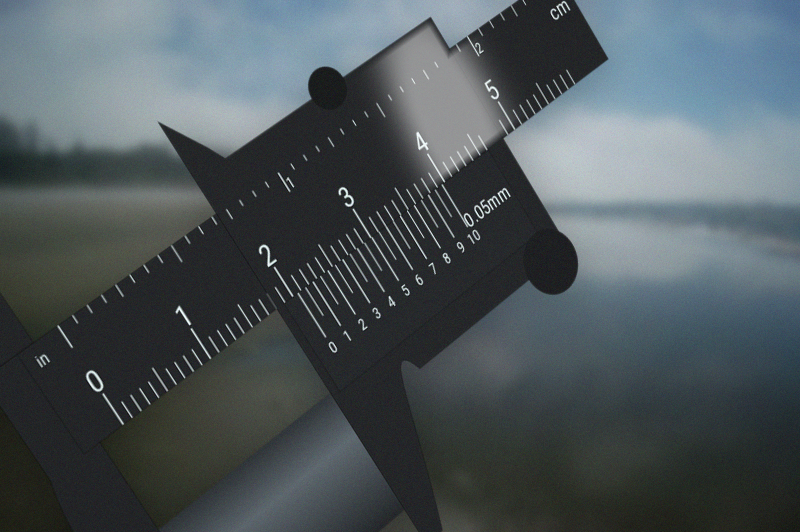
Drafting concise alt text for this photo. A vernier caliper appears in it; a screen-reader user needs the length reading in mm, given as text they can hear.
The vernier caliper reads 20.6 mm
